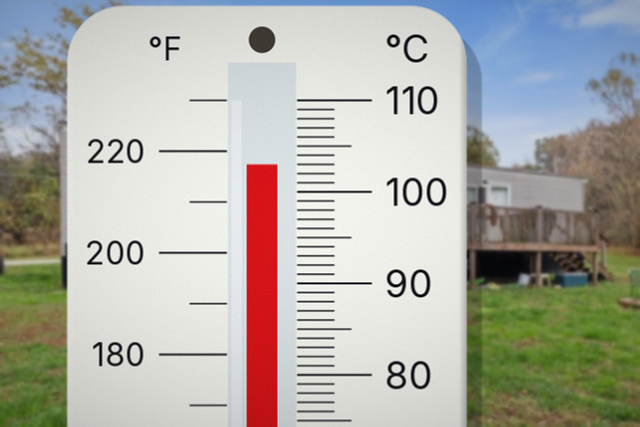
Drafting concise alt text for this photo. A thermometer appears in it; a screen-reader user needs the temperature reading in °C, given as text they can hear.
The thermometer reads 103 °C
